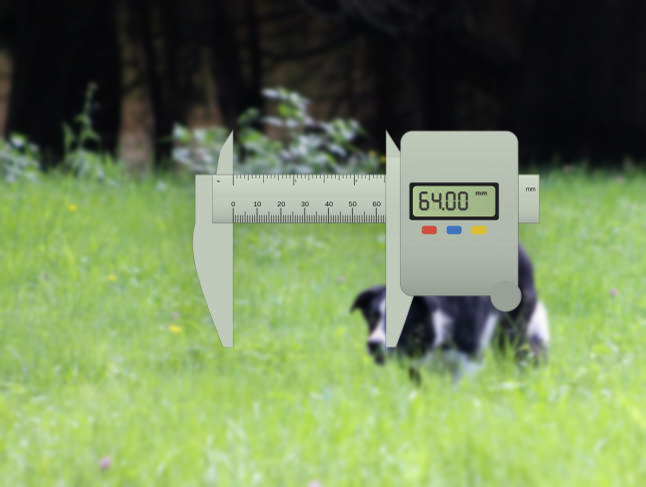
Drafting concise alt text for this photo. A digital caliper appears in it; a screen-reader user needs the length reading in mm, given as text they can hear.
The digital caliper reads 64.00 mm
